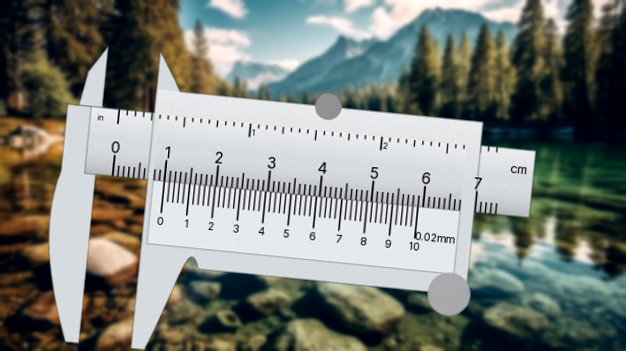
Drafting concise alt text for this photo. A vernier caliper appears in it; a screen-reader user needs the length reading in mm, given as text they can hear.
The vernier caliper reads 10.0 mm
